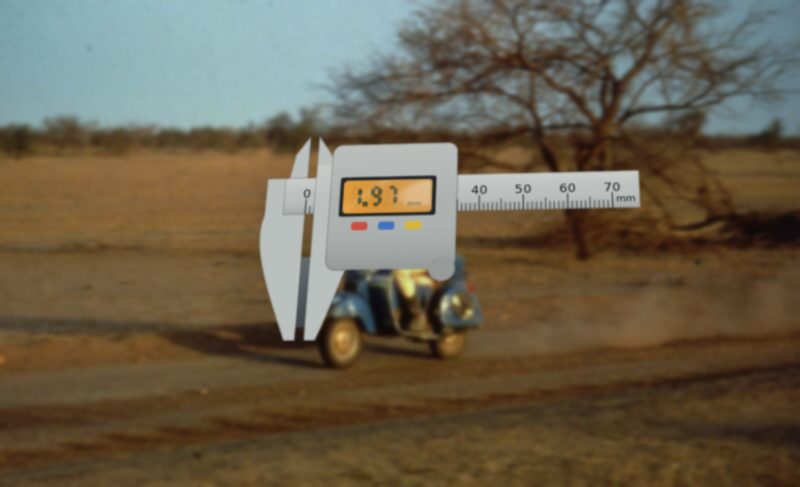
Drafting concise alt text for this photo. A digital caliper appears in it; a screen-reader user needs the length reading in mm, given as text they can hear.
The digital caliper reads 1.97 mm
